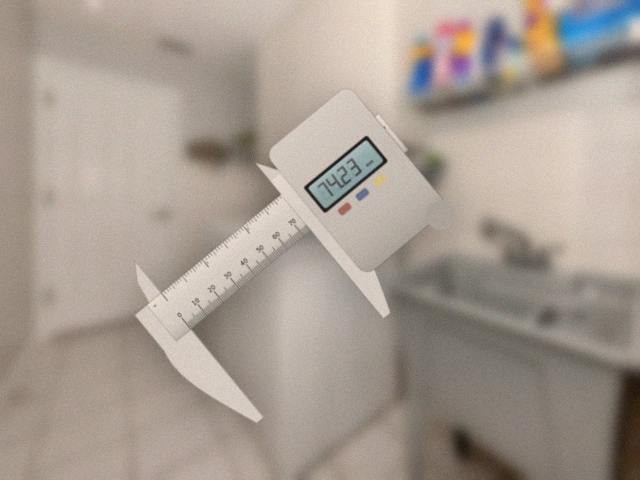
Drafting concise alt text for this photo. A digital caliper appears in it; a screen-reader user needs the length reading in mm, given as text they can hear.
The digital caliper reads 74.23 mm
